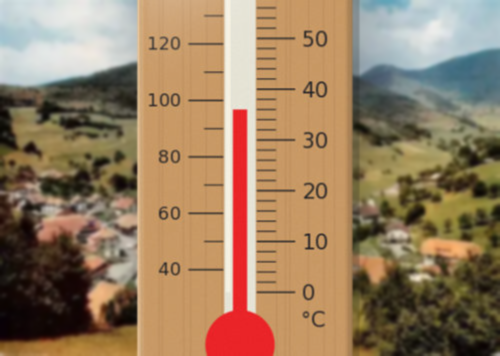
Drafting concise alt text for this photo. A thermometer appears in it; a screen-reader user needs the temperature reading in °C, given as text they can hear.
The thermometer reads 36 °C
